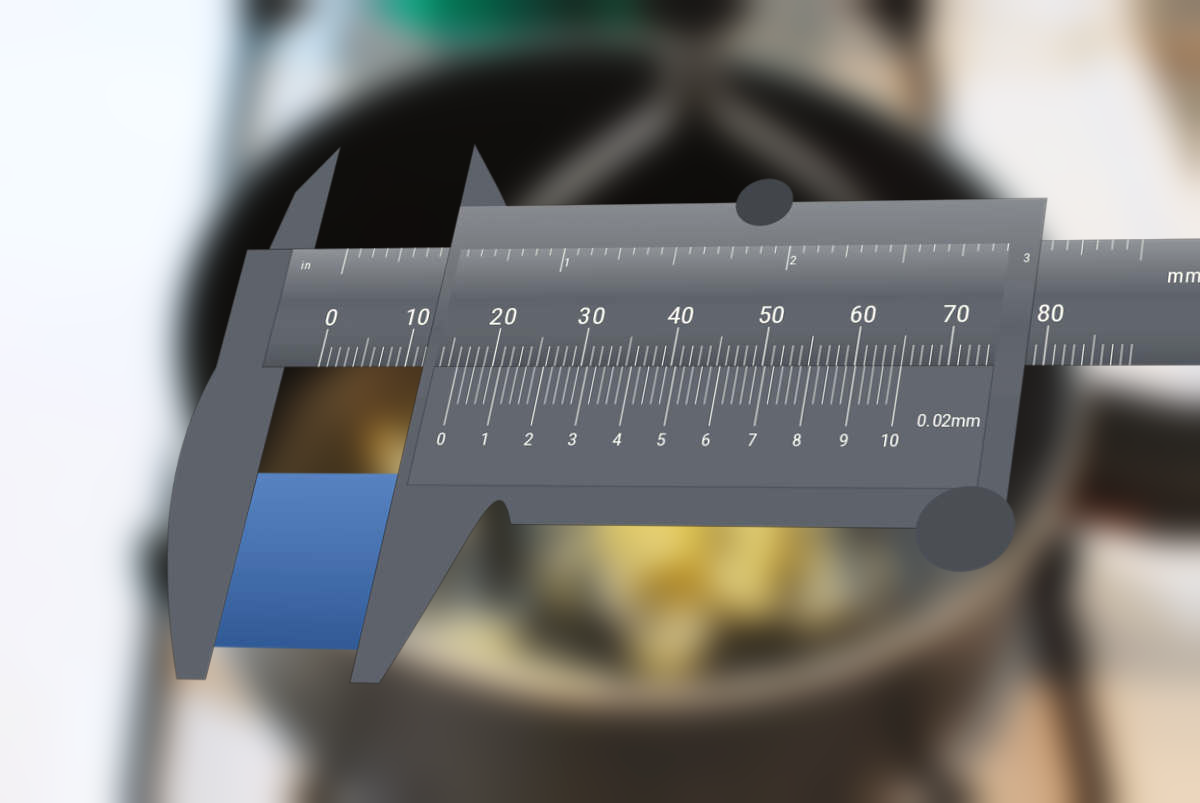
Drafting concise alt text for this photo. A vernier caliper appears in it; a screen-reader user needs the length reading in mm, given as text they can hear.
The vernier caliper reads 16.0 mm
